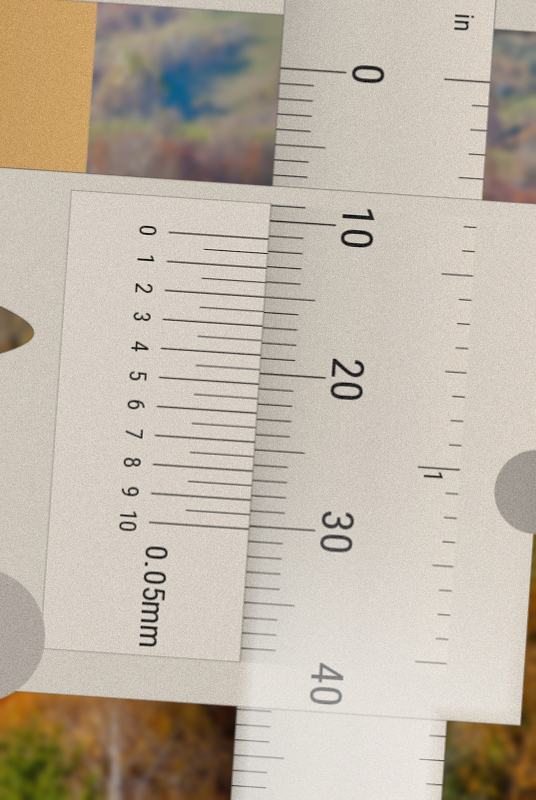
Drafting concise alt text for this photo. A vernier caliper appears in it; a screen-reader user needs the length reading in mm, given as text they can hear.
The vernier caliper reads 11.2 mm
